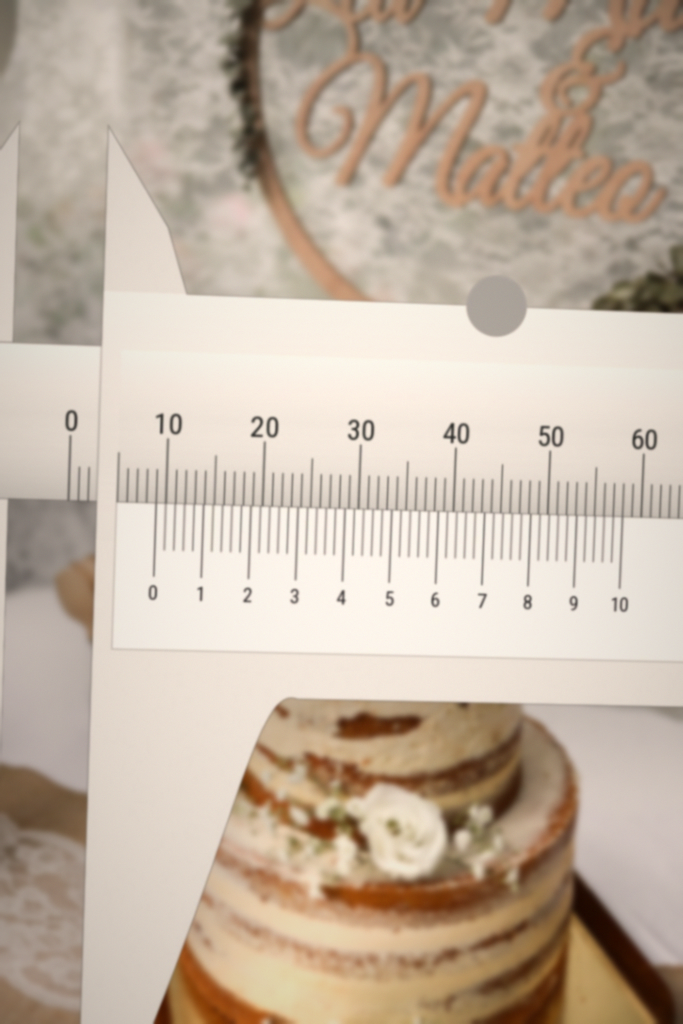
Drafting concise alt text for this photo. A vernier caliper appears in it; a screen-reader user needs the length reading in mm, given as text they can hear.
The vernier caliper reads 9.0 mm
